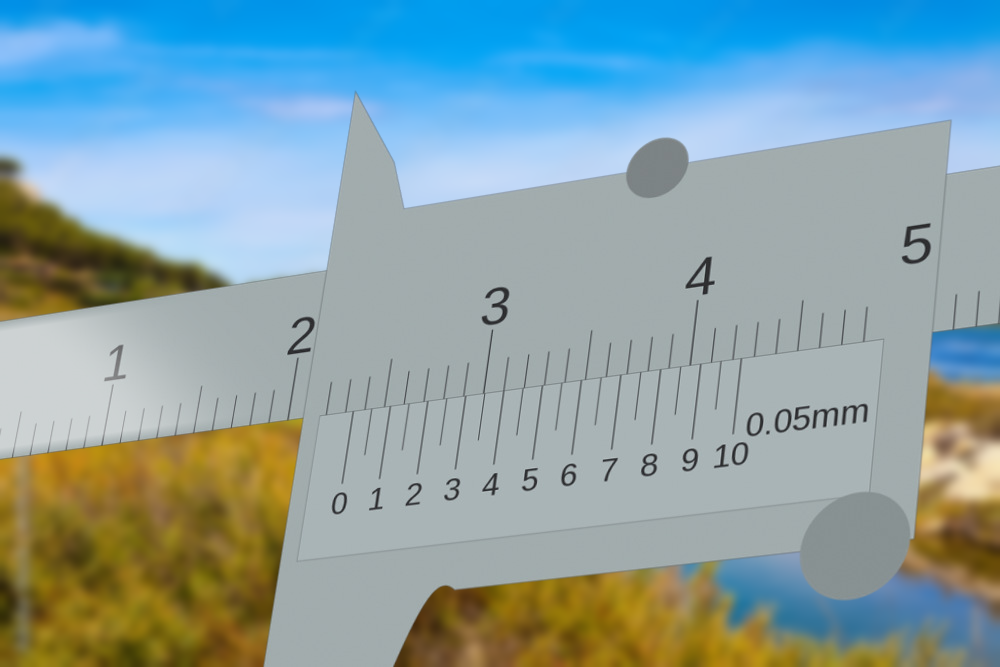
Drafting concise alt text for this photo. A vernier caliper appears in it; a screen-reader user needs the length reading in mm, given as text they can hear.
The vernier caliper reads 23.4 mm
